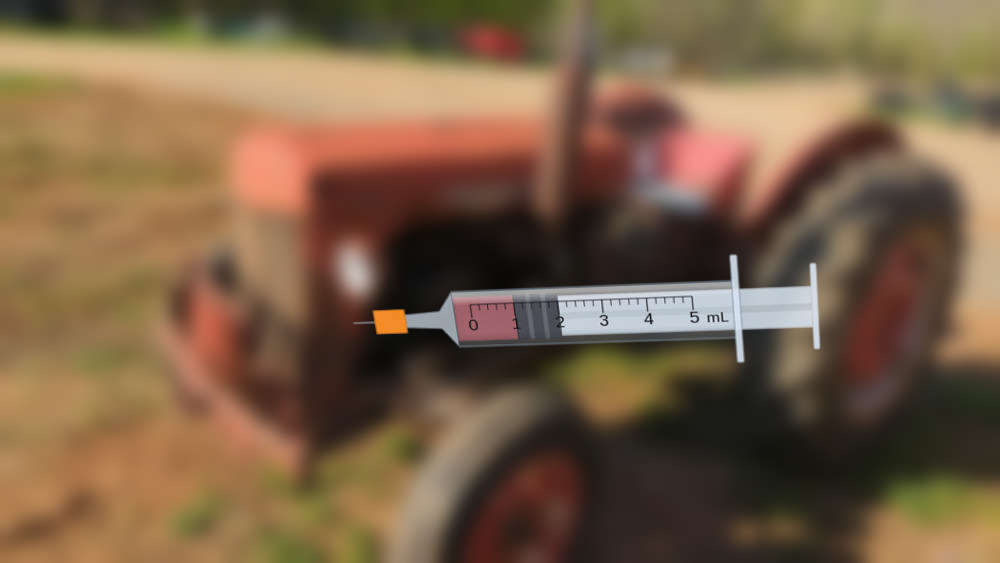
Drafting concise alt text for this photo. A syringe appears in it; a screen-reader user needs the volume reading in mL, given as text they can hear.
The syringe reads 1 mL
